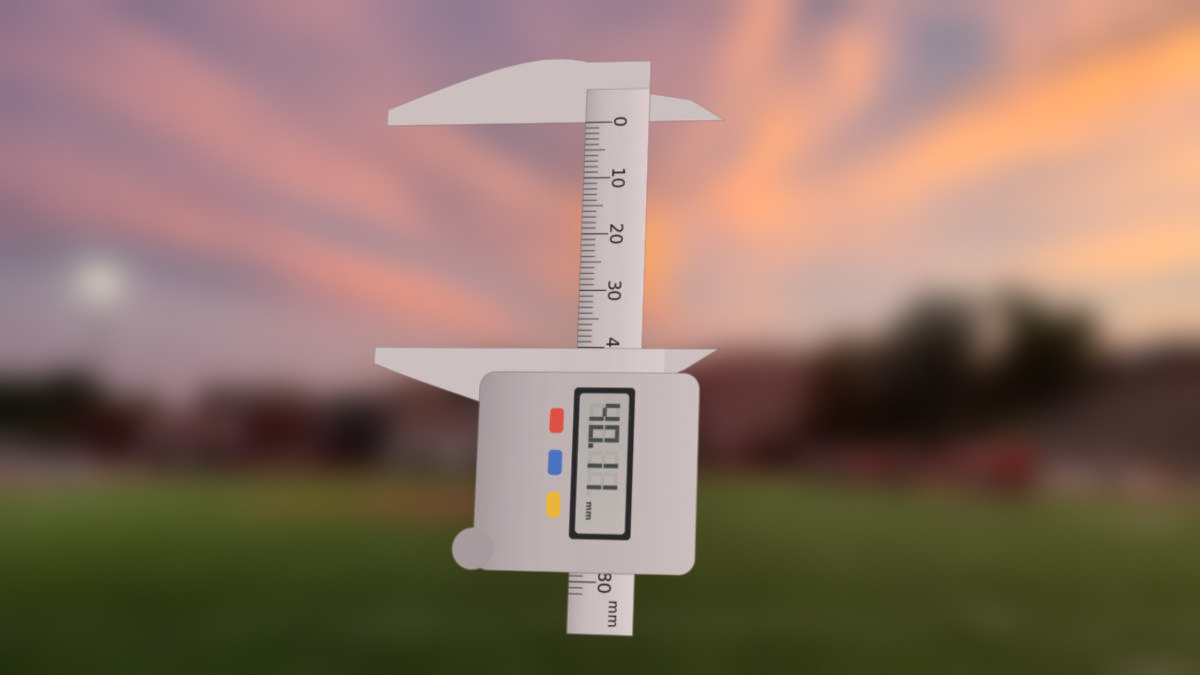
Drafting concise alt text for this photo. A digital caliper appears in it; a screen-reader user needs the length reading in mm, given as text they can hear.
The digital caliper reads 40.11 mm
